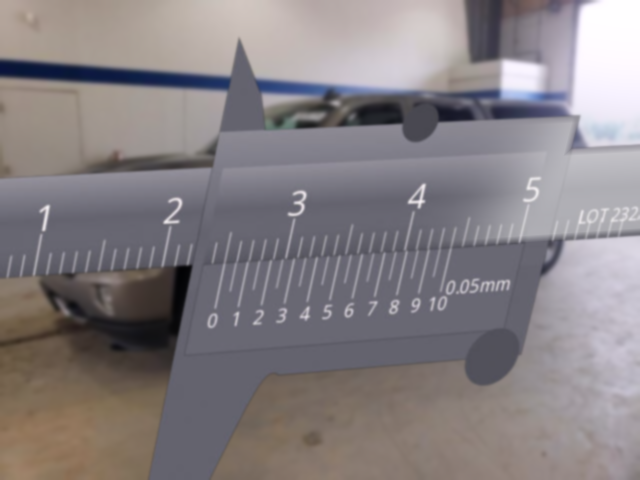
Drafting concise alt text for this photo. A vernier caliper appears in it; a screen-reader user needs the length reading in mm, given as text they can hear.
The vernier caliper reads 25.0 mm
